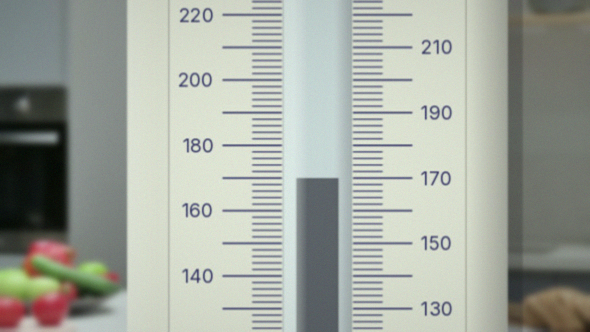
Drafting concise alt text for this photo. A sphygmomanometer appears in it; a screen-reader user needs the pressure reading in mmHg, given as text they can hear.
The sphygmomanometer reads 170 mmHg
